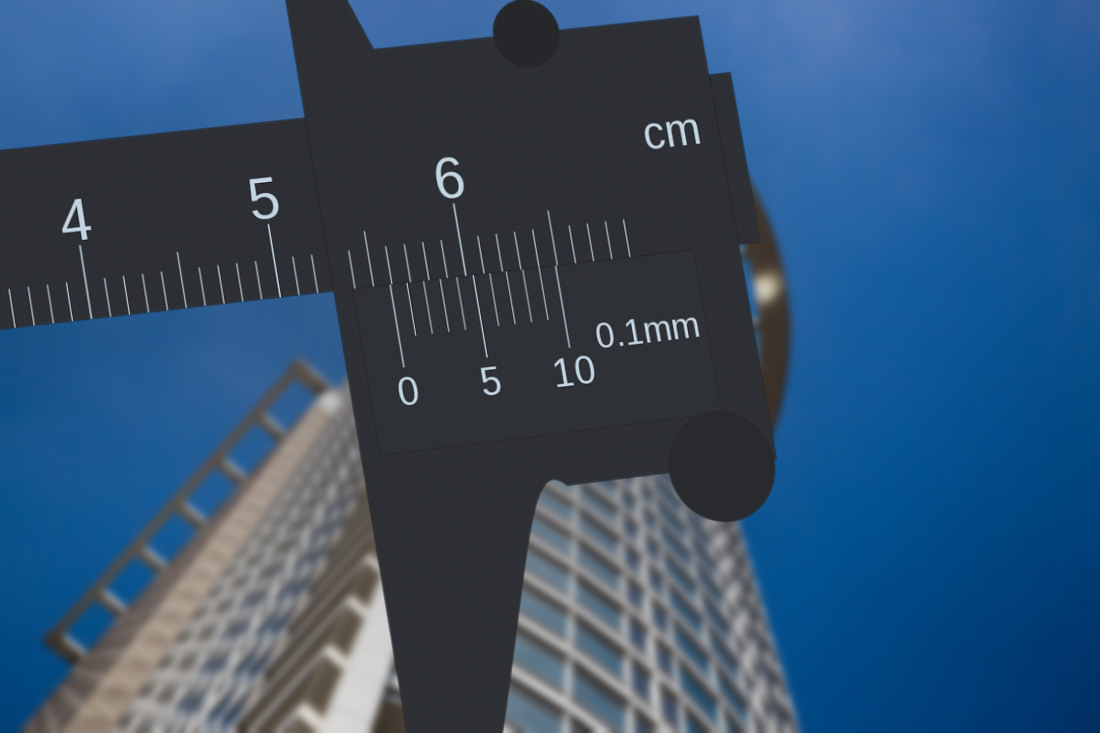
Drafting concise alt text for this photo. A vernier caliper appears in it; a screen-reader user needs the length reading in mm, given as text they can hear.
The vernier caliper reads 55.9 mm
